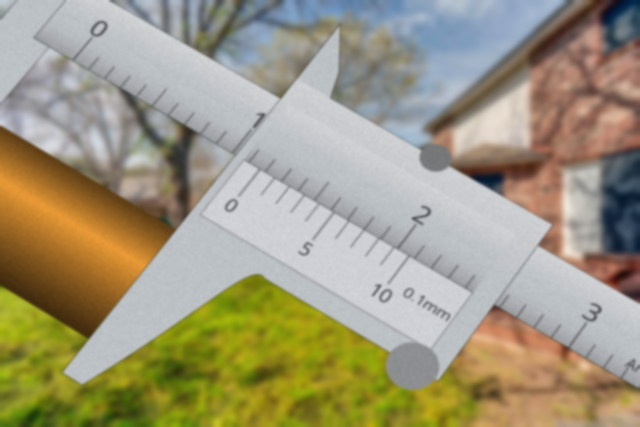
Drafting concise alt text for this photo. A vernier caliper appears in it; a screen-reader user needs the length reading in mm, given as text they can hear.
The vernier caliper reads 11.7 mm
